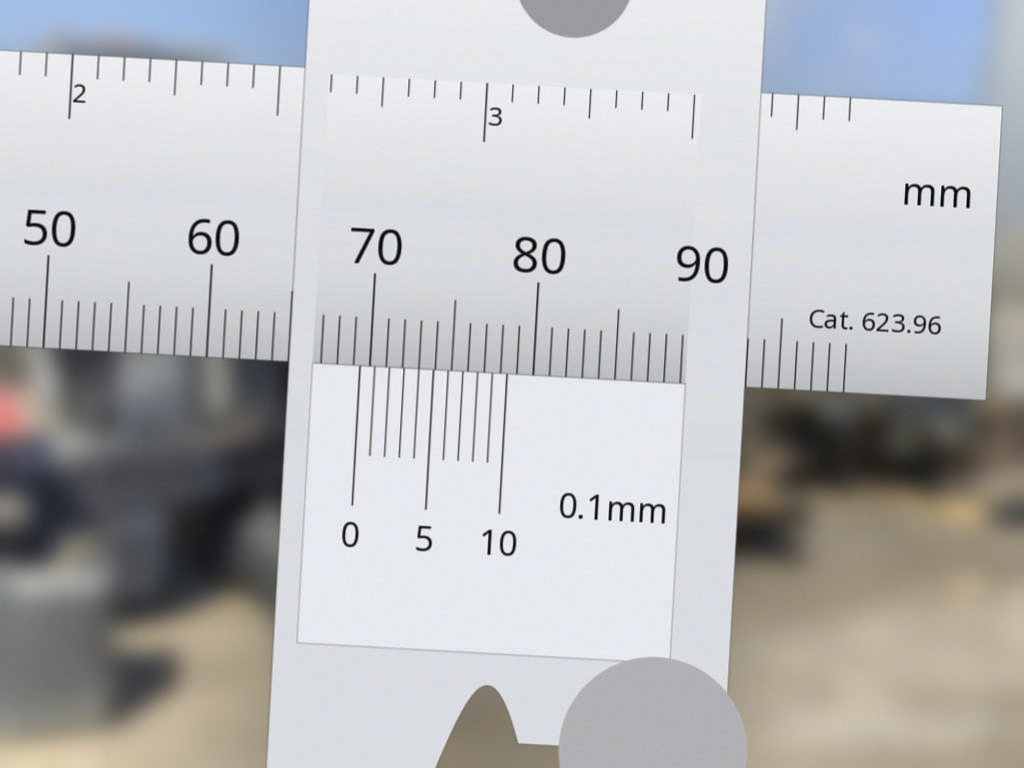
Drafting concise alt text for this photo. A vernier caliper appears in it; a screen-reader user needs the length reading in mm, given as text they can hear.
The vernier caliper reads 69.4 mm
